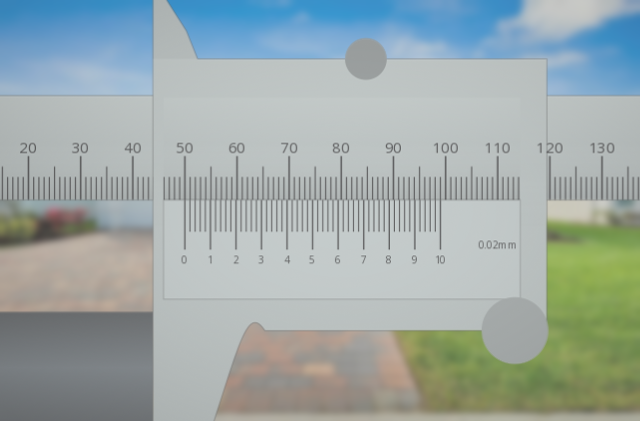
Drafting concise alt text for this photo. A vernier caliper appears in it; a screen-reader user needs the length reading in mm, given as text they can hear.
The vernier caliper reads 50.0 mm
